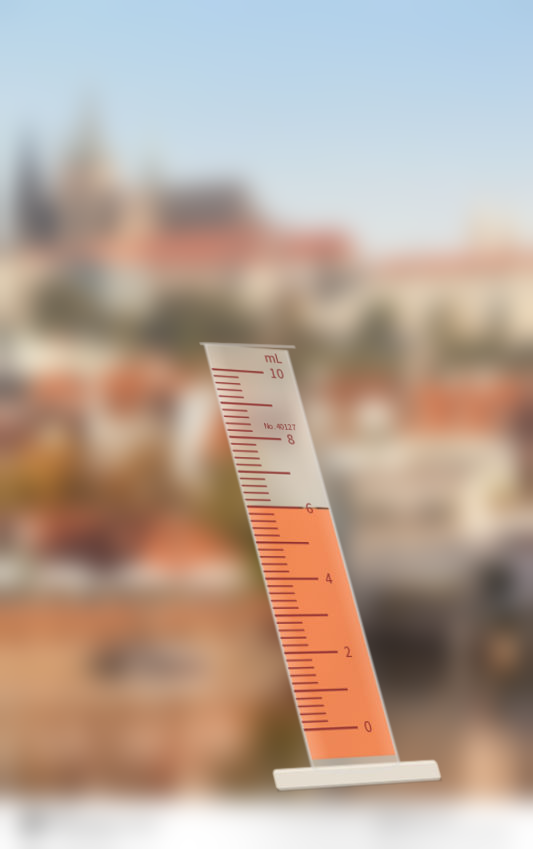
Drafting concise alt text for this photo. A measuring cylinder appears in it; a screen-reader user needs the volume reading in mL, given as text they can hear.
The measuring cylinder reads 6 mL
